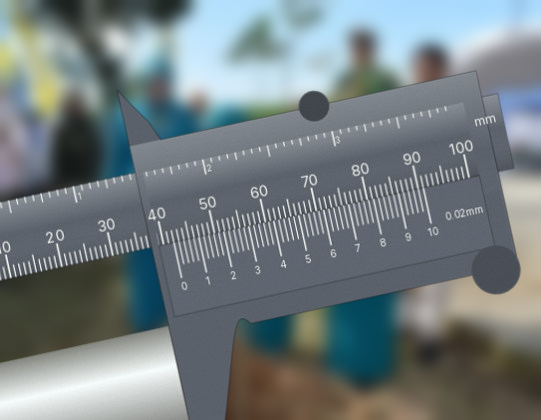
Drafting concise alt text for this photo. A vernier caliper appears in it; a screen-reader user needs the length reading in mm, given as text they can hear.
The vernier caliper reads 42.0 mm
